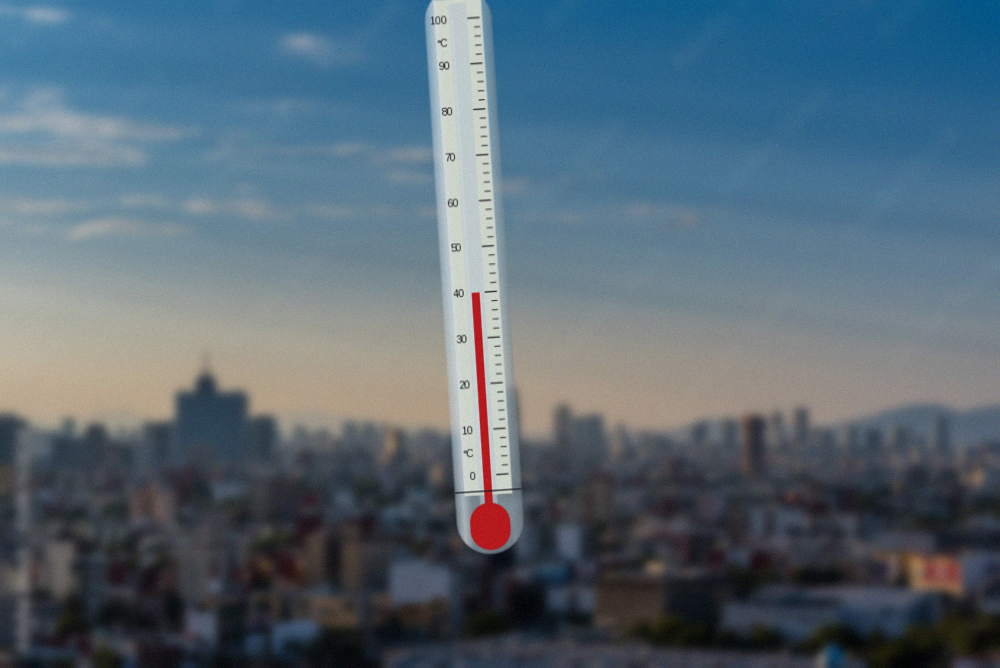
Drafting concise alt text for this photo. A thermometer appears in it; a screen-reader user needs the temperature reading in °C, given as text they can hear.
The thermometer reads 40 °C
